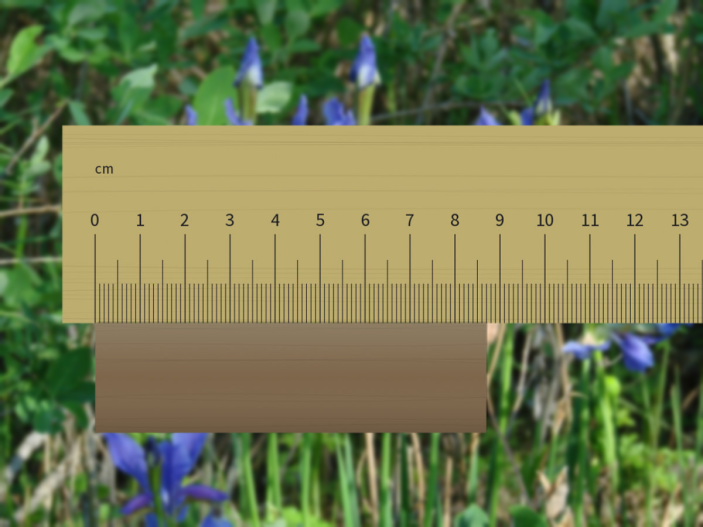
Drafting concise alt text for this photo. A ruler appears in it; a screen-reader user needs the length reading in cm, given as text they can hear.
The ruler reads 8.7 cm
